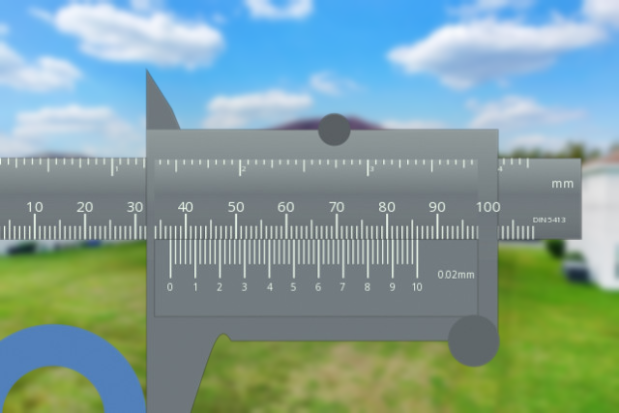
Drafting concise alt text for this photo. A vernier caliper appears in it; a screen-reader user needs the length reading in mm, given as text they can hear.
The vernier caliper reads 37.0 mm
